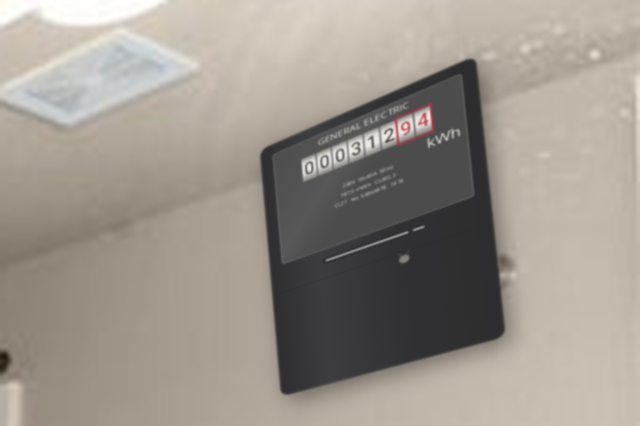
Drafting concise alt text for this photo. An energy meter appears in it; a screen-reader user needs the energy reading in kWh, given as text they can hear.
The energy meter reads 312.94 kWh
